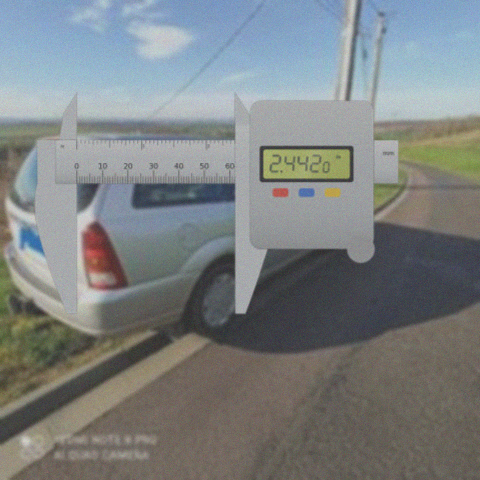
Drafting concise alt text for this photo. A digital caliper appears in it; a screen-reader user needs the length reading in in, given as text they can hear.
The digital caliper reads 2.4420 in
